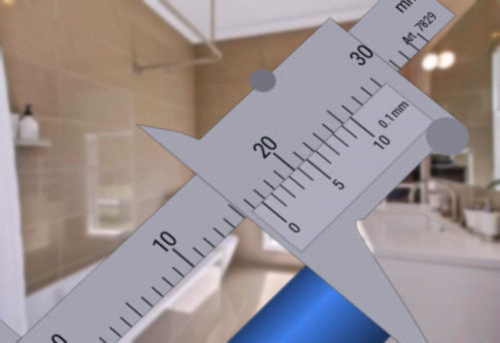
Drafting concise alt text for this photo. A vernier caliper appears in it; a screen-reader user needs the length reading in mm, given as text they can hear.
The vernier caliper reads 16.7 mm
